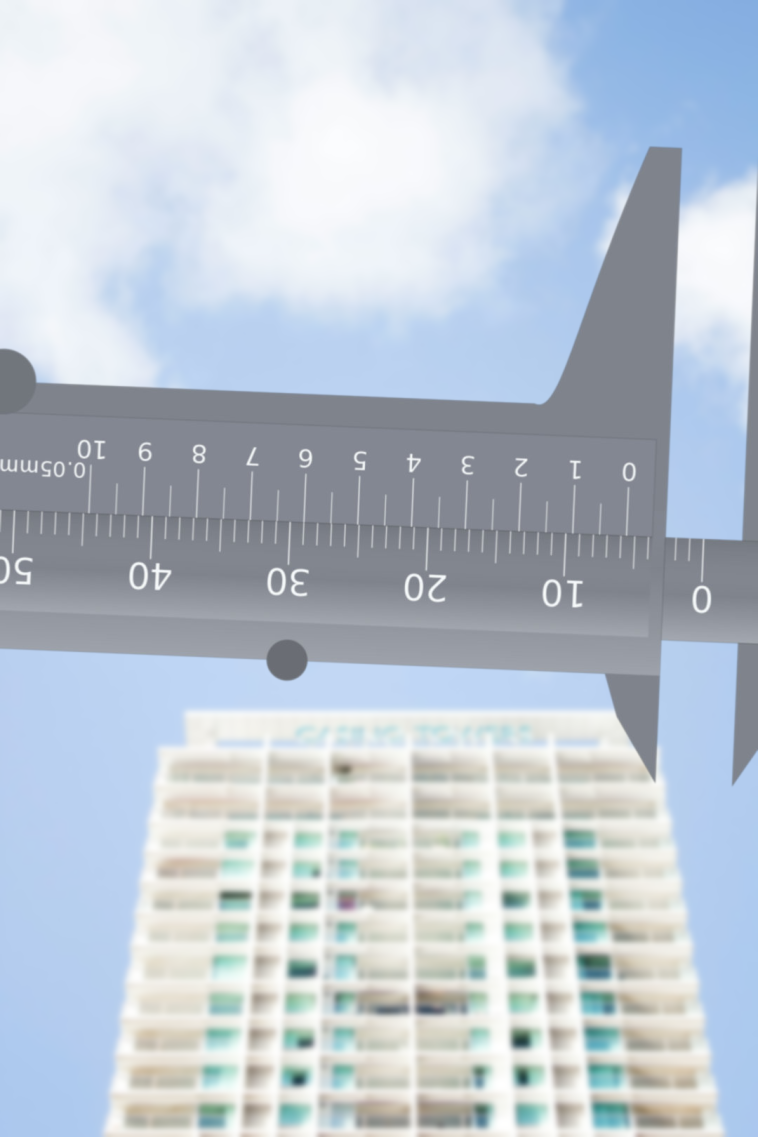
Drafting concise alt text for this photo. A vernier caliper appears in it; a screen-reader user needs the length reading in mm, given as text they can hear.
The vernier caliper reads 5.6 mm
